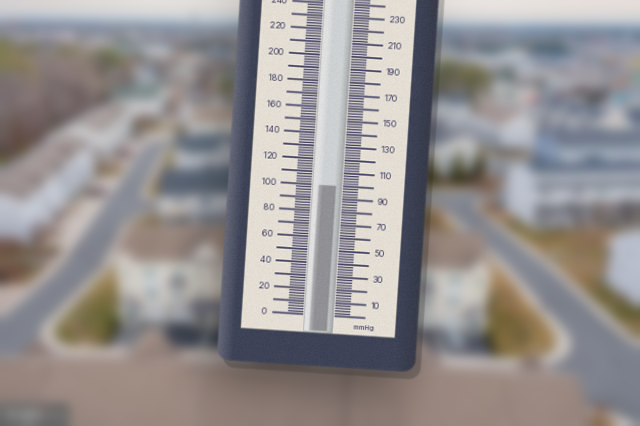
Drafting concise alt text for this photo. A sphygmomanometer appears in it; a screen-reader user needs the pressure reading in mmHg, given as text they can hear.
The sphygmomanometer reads 100 mmHg
